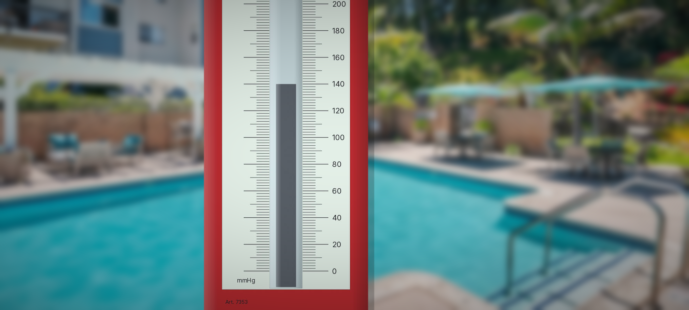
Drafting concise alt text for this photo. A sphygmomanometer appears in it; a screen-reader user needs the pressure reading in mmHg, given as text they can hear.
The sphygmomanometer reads 140 mmHg
